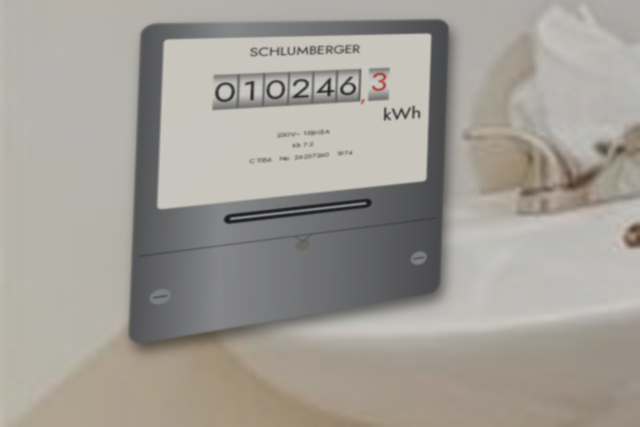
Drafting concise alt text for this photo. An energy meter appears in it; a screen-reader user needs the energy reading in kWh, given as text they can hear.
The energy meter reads 10246.3 kWh
